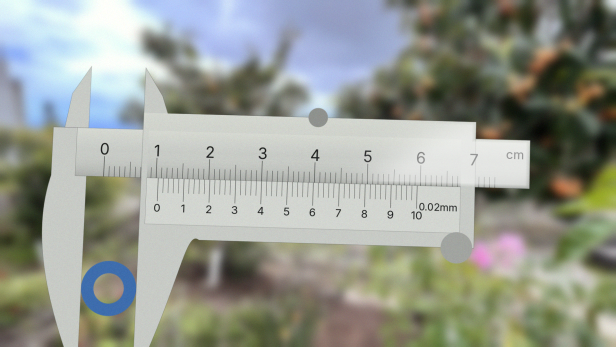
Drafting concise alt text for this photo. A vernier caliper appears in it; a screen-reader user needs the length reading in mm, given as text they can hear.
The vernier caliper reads 10.4 mm
